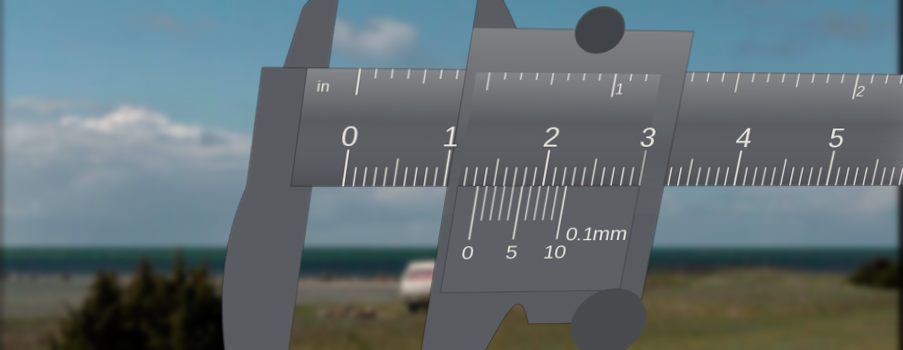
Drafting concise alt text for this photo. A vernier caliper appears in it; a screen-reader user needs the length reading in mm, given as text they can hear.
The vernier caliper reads 13.4 mm
